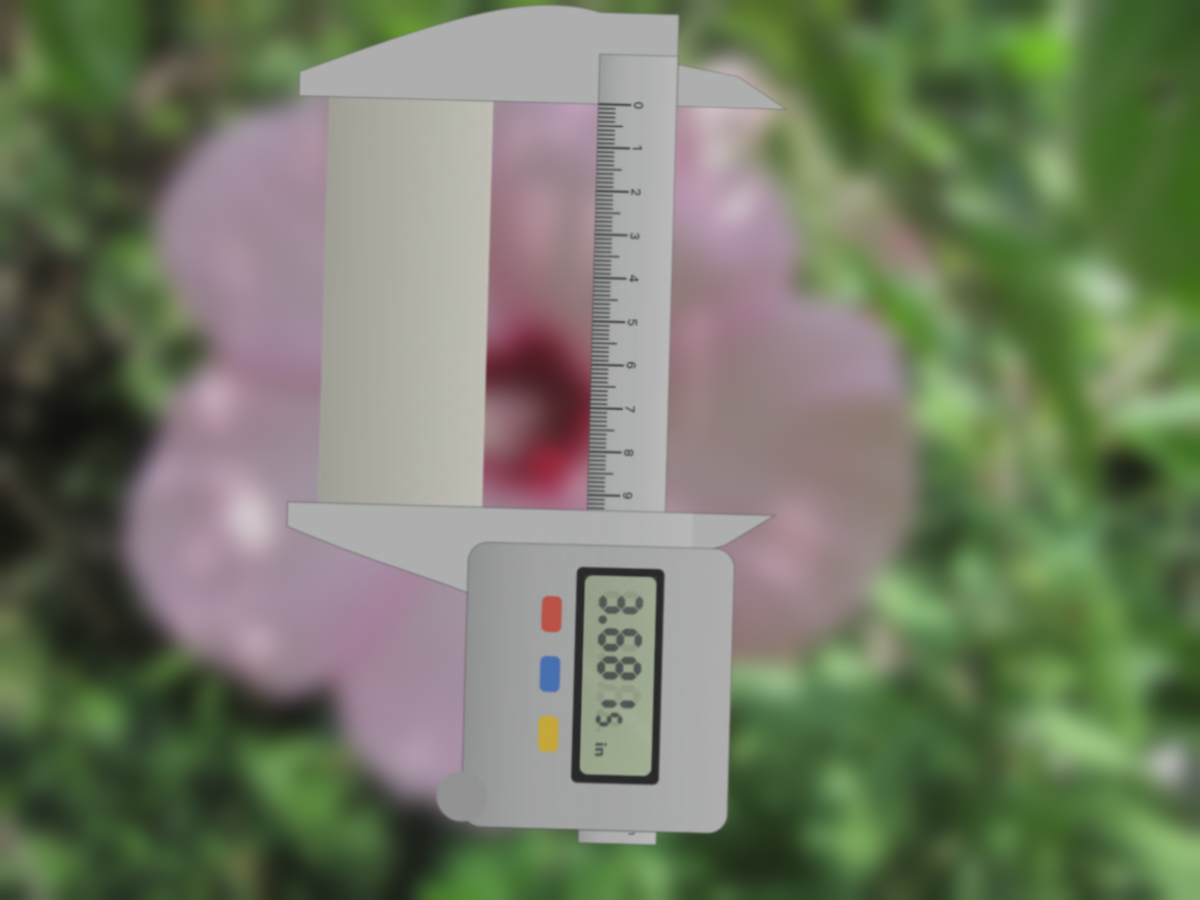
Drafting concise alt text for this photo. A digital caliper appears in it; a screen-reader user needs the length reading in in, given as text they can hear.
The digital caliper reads 3.6815 in
